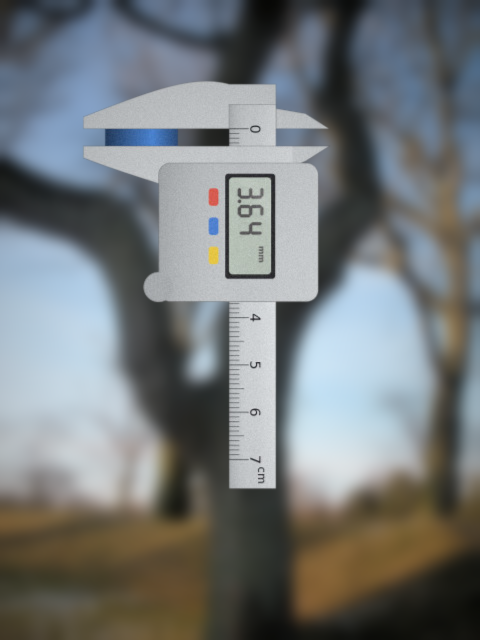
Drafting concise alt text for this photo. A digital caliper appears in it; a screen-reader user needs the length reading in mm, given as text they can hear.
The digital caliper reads 3.64 mm
